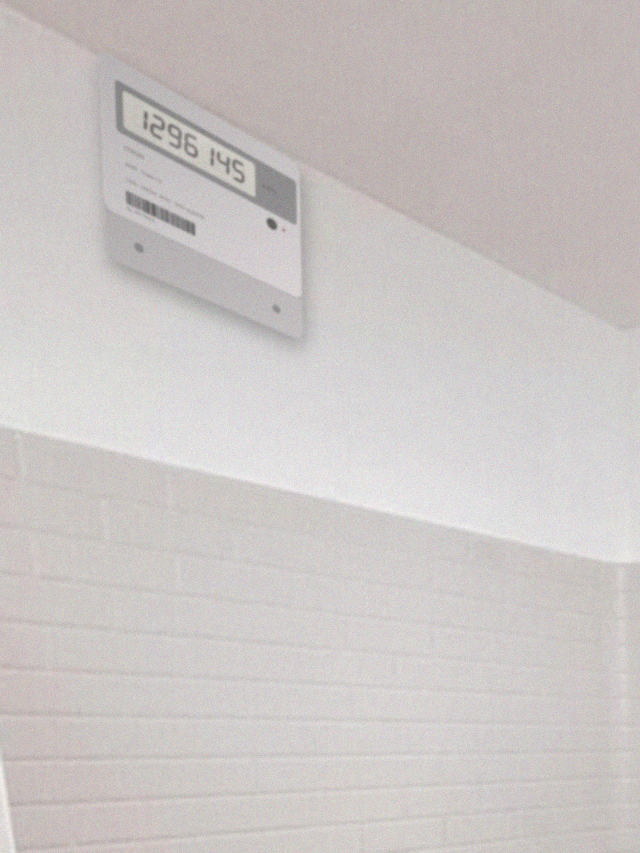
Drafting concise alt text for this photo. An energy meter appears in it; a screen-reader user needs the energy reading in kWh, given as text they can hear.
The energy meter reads 1296145 kWh
